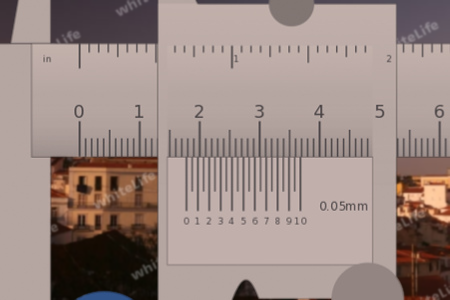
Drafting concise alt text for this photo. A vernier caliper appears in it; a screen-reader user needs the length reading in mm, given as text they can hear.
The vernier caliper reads 17.8 mm
